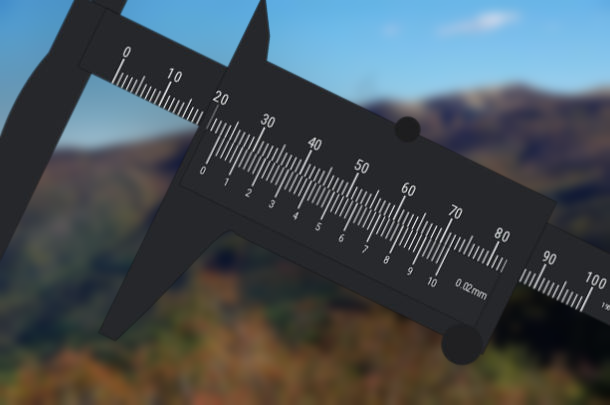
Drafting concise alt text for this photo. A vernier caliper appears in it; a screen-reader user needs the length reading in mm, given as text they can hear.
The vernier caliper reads 23.0 mm
